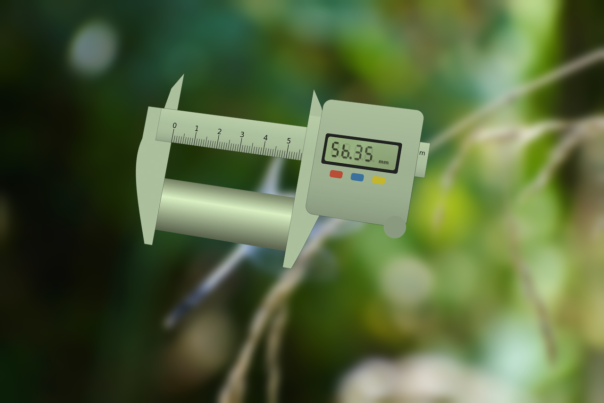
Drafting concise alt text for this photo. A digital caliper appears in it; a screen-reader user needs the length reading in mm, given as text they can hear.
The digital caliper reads 56.35 mm
